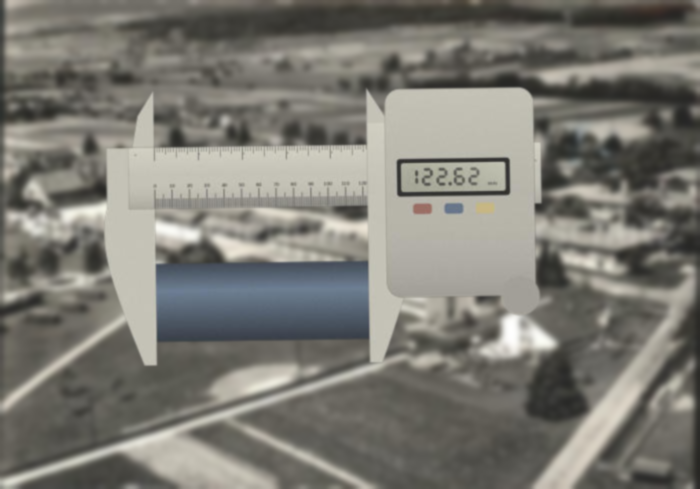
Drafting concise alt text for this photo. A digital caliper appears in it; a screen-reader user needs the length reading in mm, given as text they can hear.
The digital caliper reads 122.62 mm
